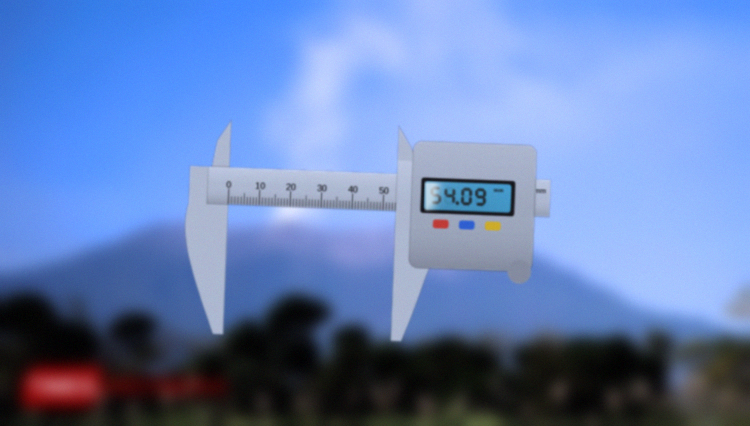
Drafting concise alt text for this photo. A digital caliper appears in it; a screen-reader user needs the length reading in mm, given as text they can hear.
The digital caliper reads 54.09 mm
